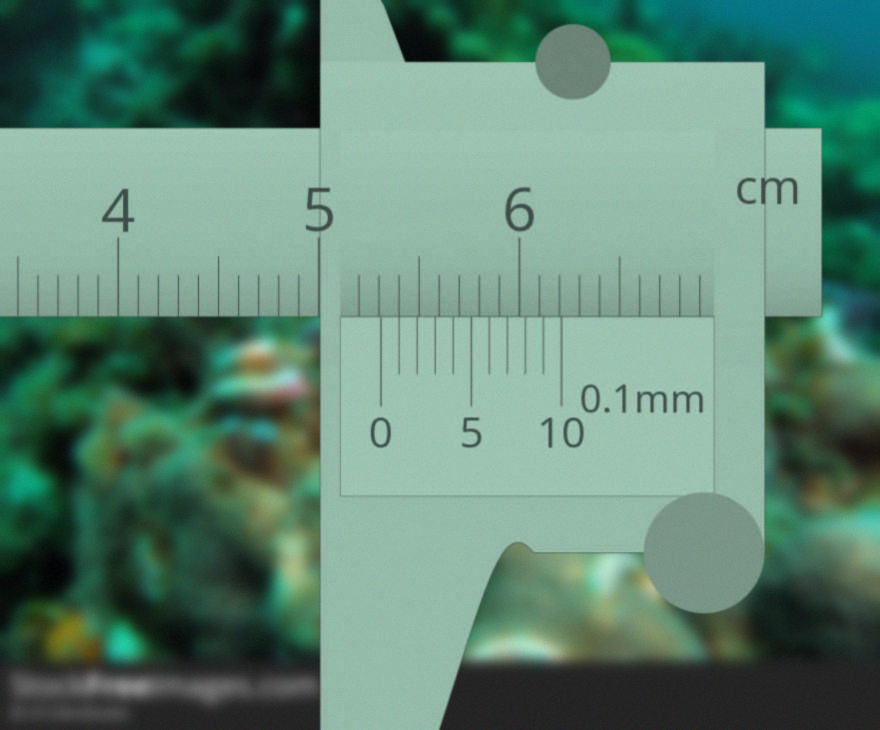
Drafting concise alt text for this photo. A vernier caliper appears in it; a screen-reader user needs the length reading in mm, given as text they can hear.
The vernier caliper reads 53.1 mm
